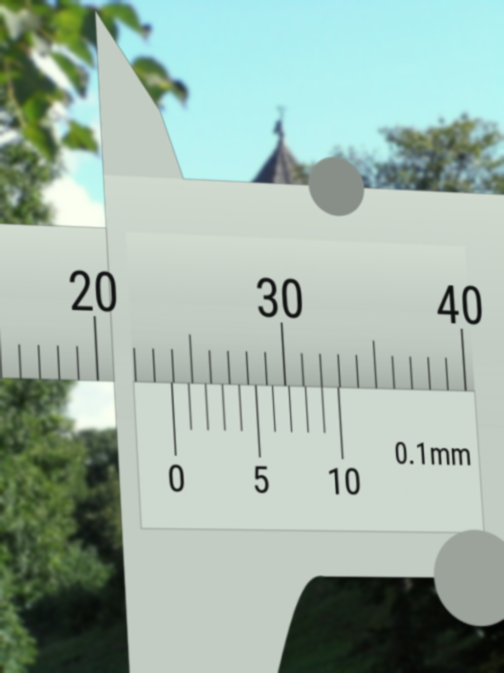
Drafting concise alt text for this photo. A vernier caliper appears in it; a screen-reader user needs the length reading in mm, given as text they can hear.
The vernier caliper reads 23.9 mm
